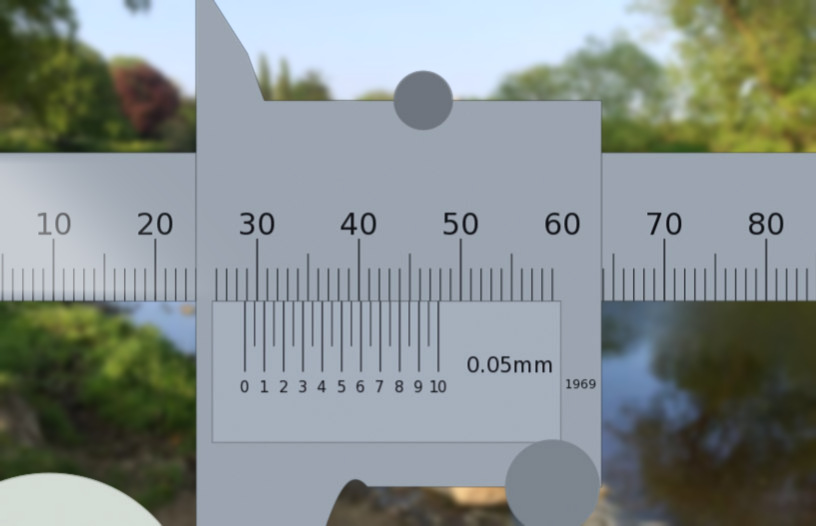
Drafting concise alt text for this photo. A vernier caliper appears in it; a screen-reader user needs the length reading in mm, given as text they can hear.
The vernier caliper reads 28.8 mm
